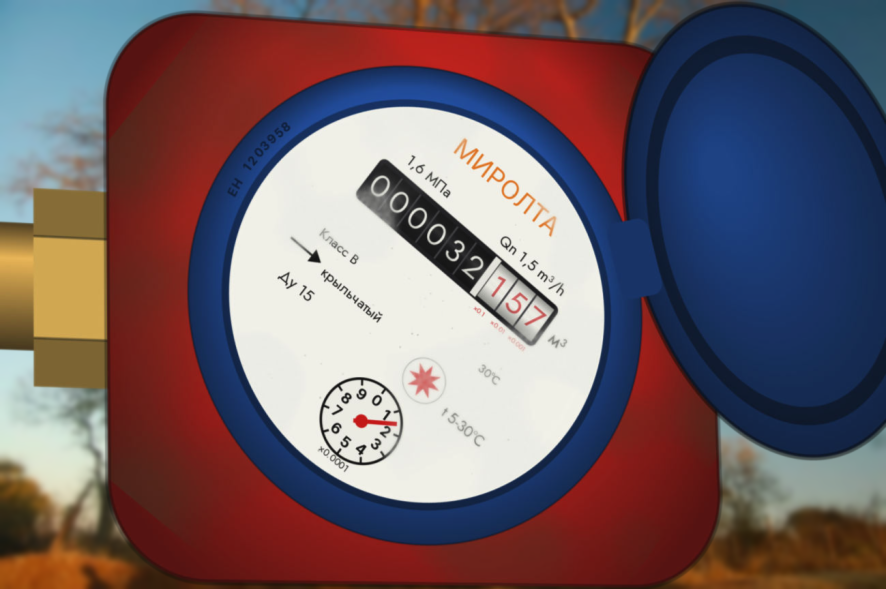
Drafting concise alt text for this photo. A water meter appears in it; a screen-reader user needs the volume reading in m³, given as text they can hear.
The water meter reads 32.1571 m³
